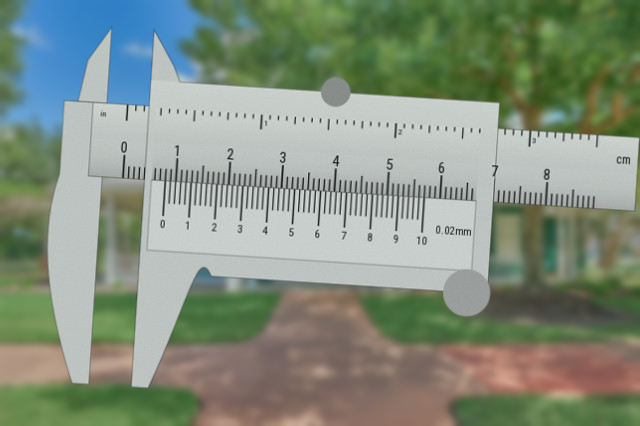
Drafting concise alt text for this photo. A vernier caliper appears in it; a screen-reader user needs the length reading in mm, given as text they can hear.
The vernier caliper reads 8.0 mm
